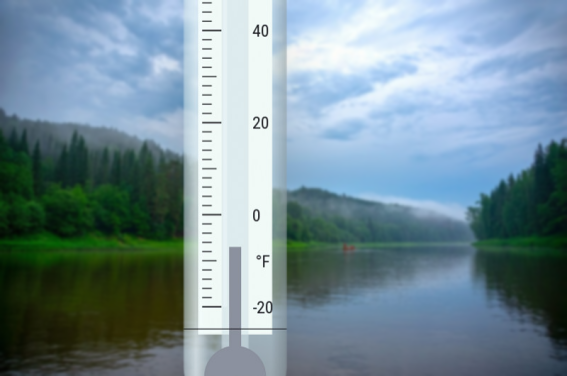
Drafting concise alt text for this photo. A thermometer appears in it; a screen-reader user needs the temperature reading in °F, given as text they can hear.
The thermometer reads -7 °F
